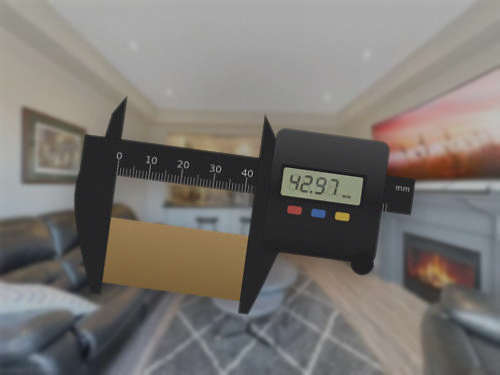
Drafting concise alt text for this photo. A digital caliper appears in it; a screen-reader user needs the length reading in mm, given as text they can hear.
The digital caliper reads 42.97 mm
